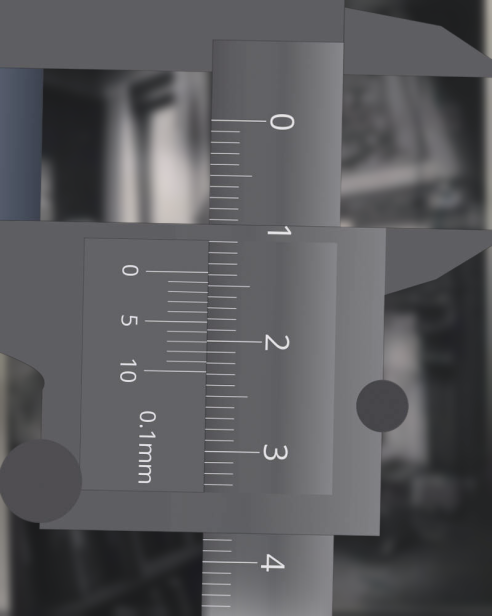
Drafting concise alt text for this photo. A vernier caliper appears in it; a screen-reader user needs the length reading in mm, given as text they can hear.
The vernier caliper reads 13.8 mm
